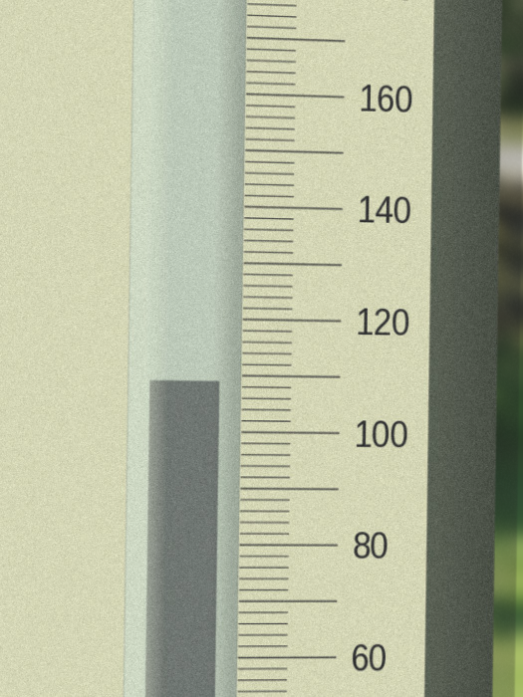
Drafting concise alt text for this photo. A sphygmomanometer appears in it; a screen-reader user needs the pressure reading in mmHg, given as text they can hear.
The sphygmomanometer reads 109 mmHg
